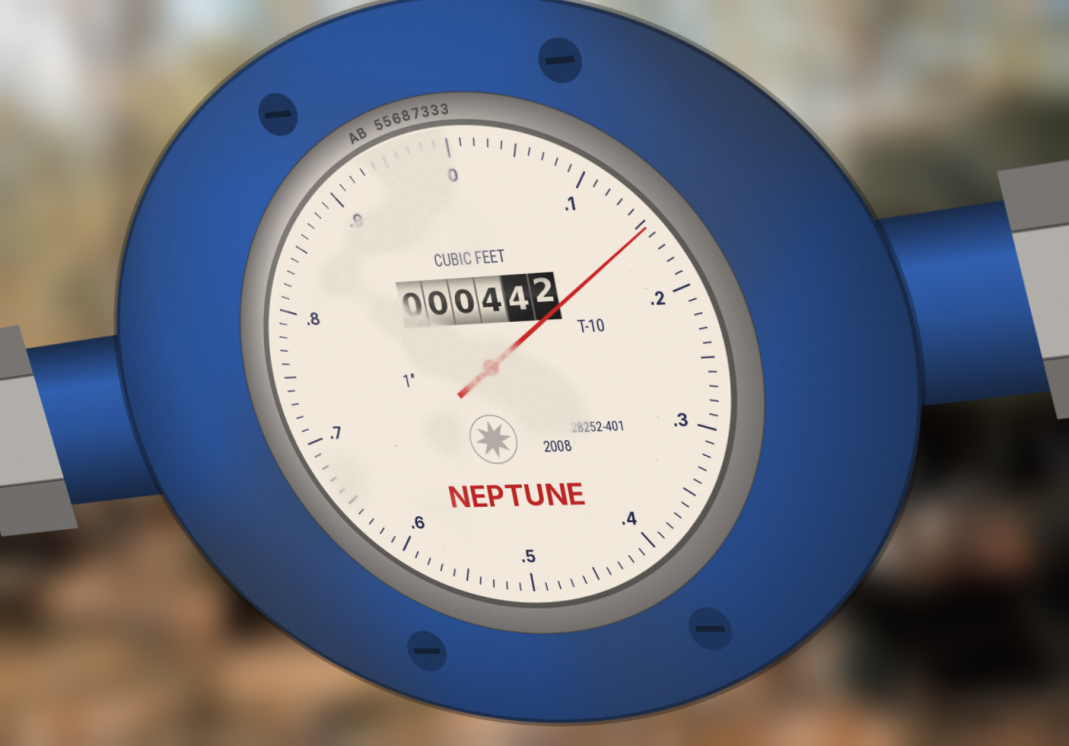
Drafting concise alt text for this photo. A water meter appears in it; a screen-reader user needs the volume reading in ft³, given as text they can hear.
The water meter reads 442.15 ft³
